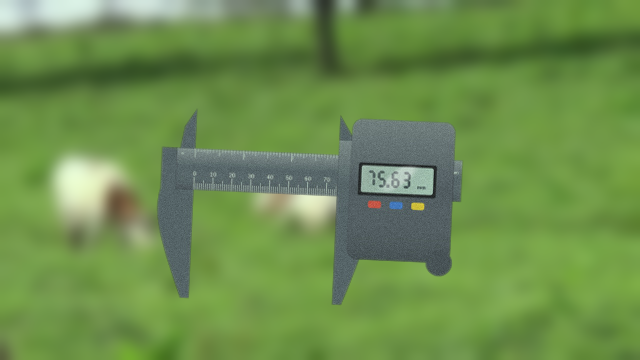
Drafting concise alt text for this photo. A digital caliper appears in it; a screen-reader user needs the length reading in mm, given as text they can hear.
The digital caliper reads 75.63 mm
